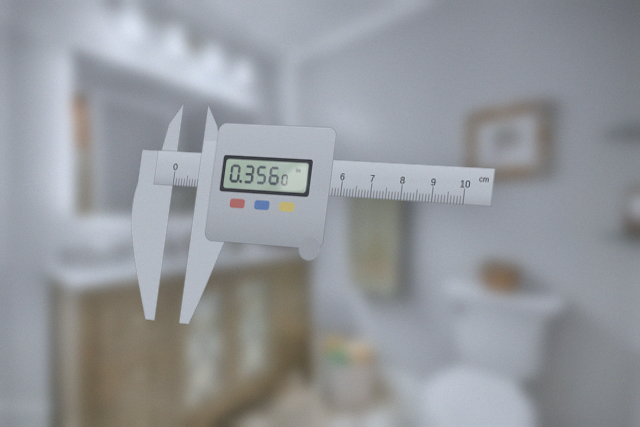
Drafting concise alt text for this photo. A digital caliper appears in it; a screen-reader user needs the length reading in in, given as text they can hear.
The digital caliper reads 0.3560 in
